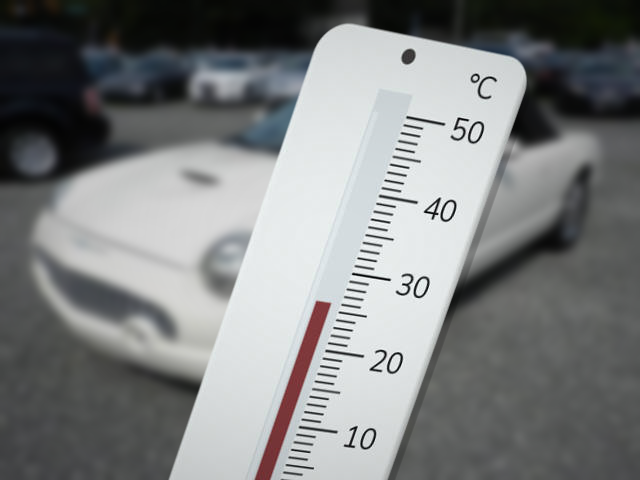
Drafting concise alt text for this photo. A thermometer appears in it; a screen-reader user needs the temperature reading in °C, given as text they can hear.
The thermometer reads 26 °C
